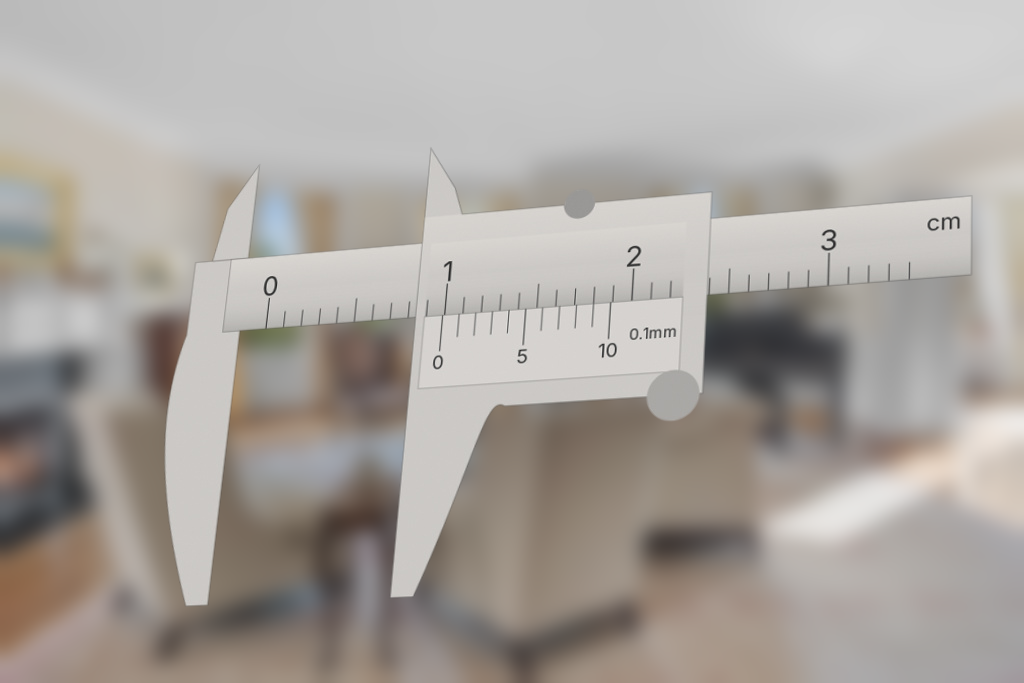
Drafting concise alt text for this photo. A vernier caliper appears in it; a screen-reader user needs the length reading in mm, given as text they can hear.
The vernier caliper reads 9.9 mm
